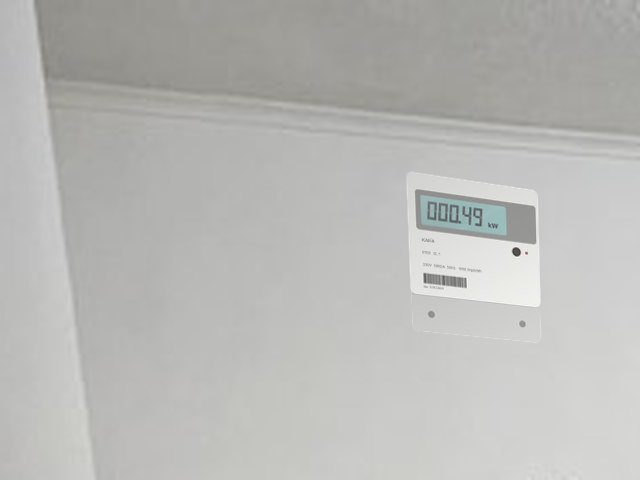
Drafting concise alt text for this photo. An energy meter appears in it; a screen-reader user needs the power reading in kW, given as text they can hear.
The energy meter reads 0.49 kW
